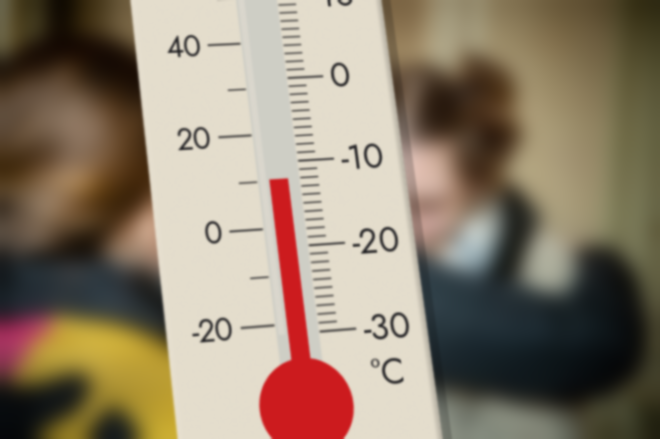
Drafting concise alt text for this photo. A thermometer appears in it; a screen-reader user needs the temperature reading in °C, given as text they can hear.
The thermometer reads -12 °C
